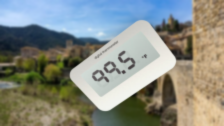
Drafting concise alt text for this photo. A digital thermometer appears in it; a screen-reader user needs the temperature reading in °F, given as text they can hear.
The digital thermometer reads 99.5 °F
